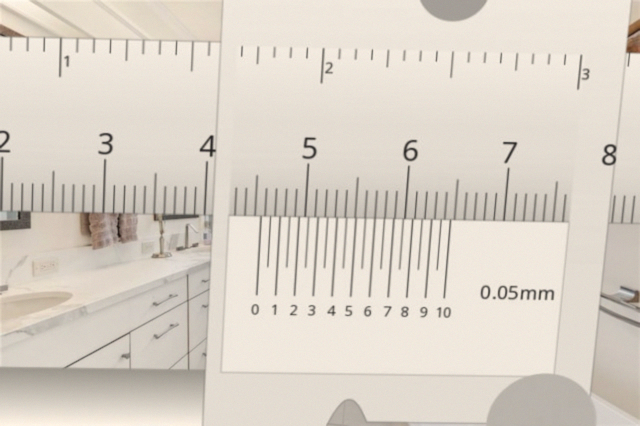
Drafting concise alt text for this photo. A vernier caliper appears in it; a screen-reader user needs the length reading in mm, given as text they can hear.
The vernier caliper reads 45.6 mm
